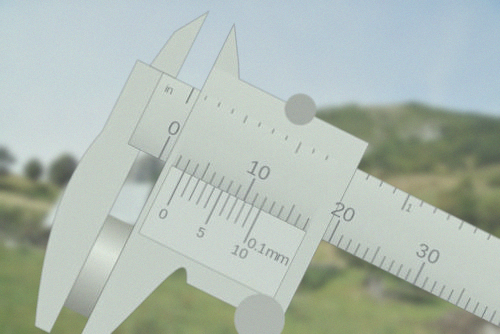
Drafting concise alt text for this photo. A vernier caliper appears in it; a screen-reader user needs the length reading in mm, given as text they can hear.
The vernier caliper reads 3.0 mm
